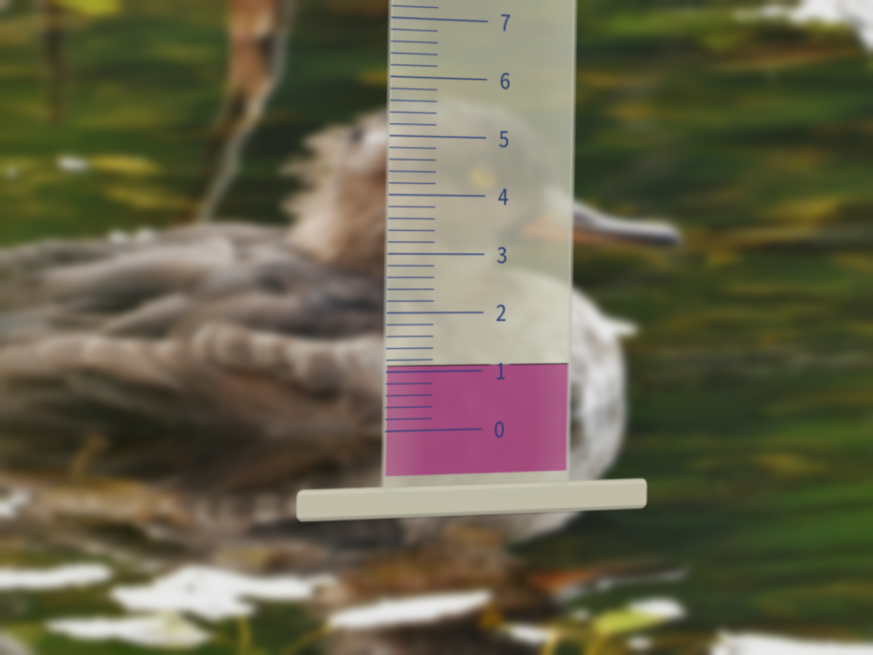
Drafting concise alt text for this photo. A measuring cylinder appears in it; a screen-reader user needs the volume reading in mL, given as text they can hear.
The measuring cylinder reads 1.1 mL
